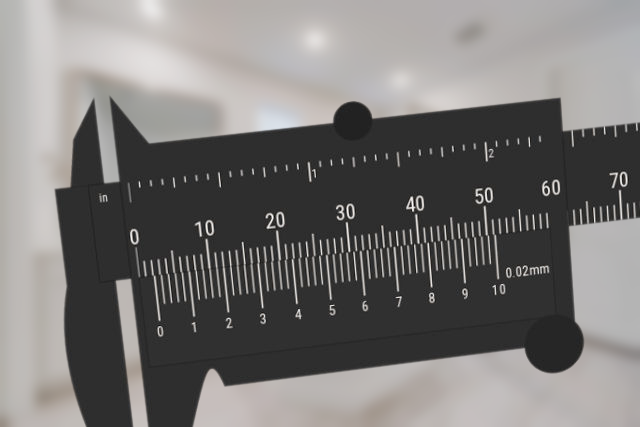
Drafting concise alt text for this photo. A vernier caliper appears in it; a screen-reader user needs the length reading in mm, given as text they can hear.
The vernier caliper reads 2.2 mm
